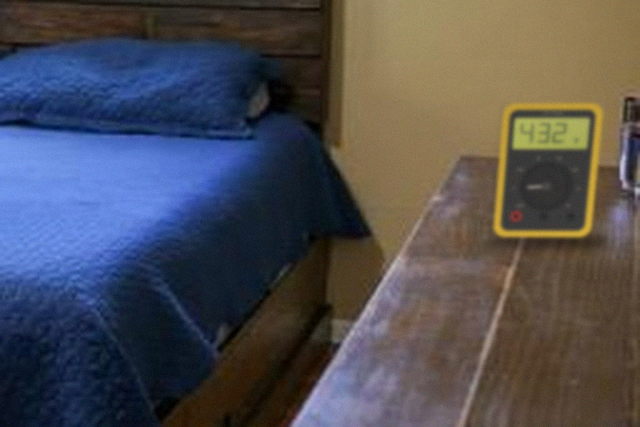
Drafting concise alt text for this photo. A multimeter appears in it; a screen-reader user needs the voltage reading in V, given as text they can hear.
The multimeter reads 432 V
